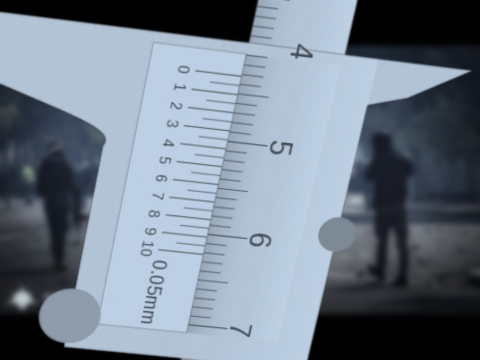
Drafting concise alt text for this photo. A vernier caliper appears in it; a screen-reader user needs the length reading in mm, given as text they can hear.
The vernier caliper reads 43.2 mm
